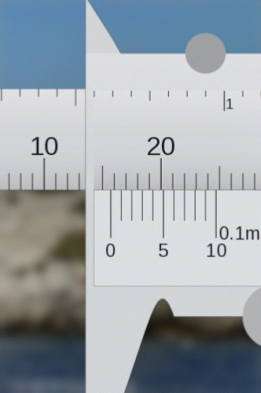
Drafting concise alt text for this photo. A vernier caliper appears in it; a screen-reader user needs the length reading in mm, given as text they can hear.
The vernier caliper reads 15.7 mm
